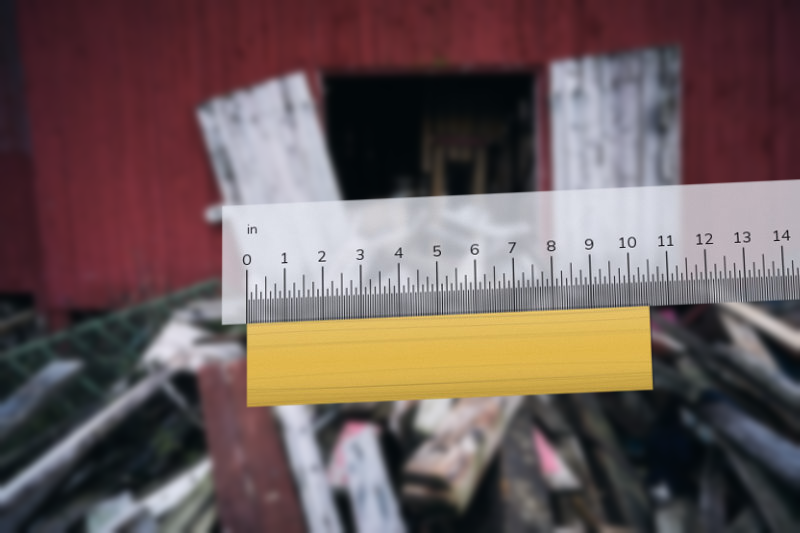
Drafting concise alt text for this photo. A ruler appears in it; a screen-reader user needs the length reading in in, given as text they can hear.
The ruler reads 10.5 in
